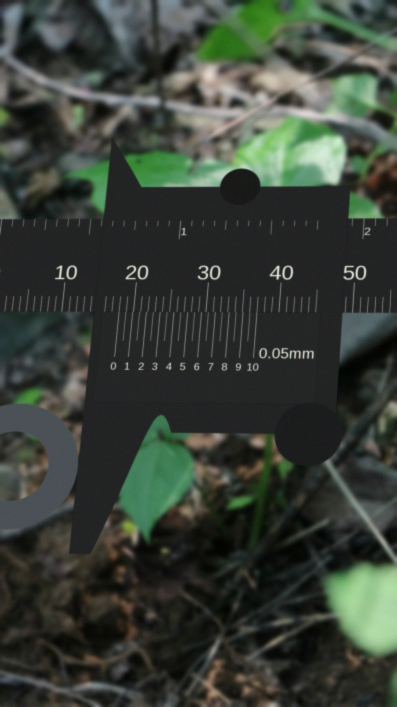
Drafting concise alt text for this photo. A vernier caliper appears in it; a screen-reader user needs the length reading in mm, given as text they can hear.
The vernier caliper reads 18.0 mm
